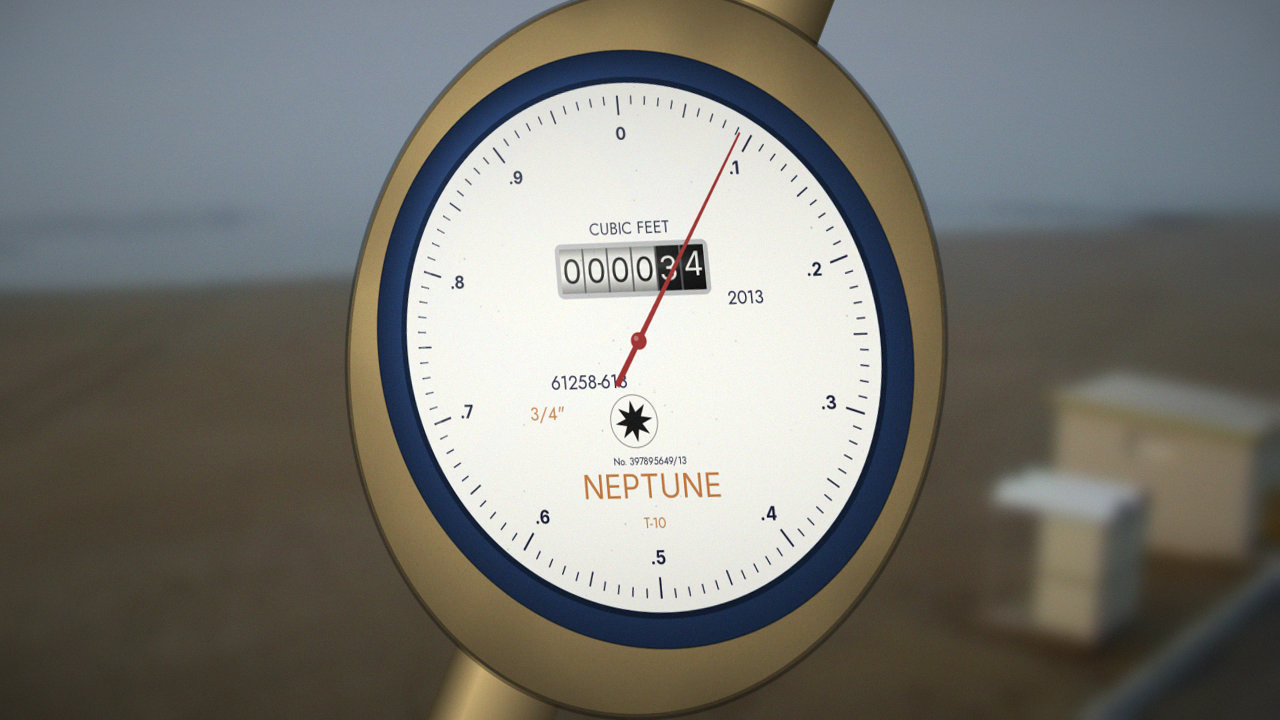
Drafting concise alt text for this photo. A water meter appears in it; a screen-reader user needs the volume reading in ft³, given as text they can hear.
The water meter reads 34.09 ft³
